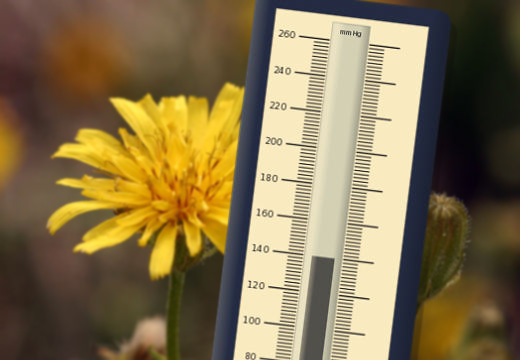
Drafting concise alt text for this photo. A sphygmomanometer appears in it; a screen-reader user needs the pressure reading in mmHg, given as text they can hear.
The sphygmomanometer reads 140 mmHg
